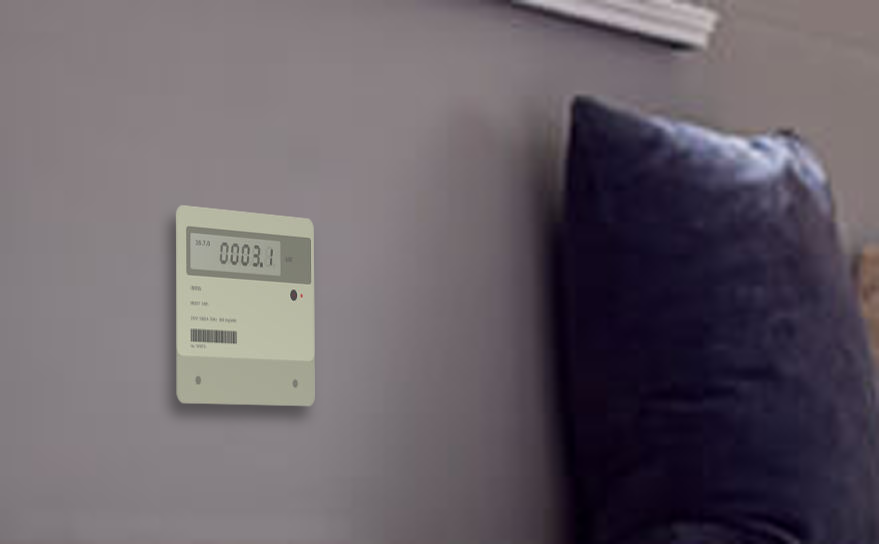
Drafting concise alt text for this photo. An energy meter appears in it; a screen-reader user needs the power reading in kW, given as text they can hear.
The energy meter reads 3.1 kW
